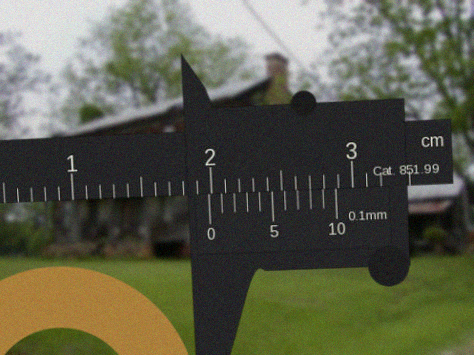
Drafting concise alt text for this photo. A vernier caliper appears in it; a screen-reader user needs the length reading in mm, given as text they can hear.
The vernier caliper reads 19.8 mm
